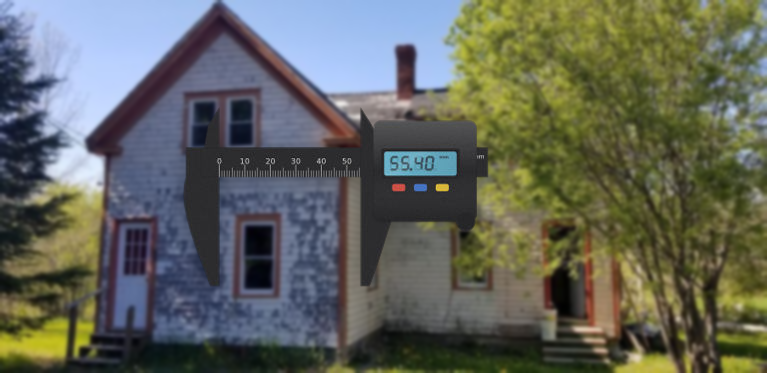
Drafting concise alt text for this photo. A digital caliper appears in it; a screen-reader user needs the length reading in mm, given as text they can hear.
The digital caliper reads 55.40 mm
